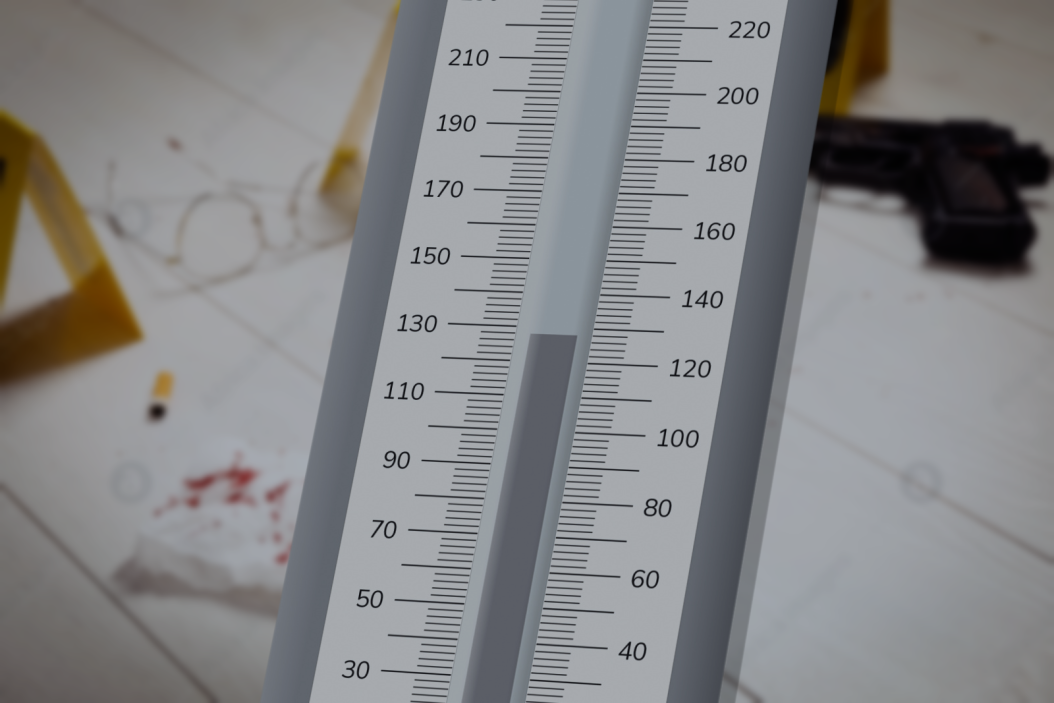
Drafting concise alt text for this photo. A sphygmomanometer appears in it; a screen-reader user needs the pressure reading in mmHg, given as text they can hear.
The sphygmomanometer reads 128 mmHg
